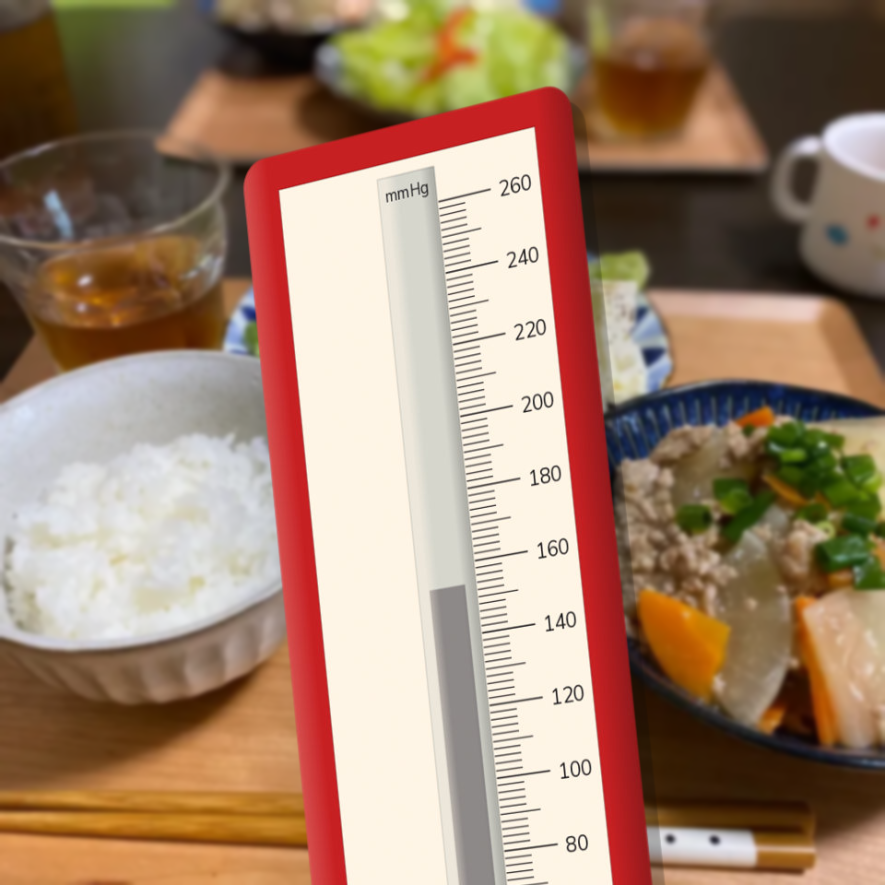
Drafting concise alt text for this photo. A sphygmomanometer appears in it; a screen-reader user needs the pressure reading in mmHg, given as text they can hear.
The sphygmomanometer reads 154 mmHg
